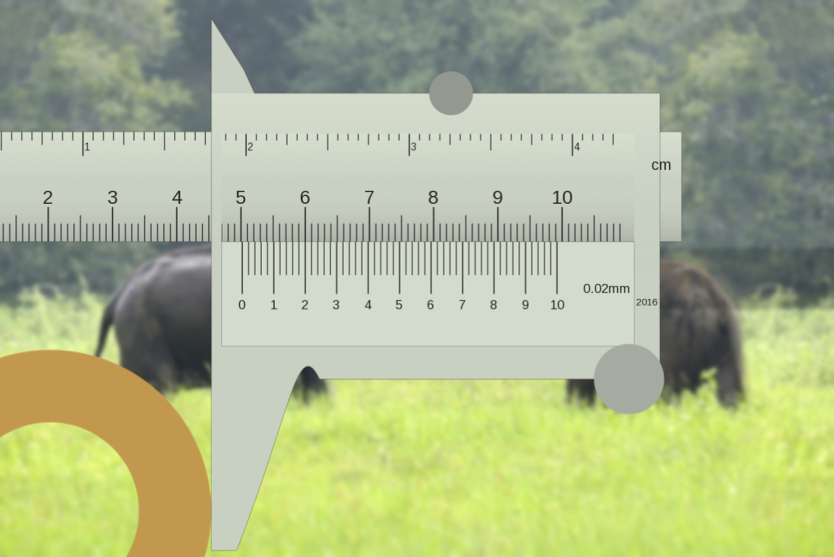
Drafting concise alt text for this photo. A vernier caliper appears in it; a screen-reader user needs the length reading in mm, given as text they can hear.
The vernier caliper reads 50.2 mm
